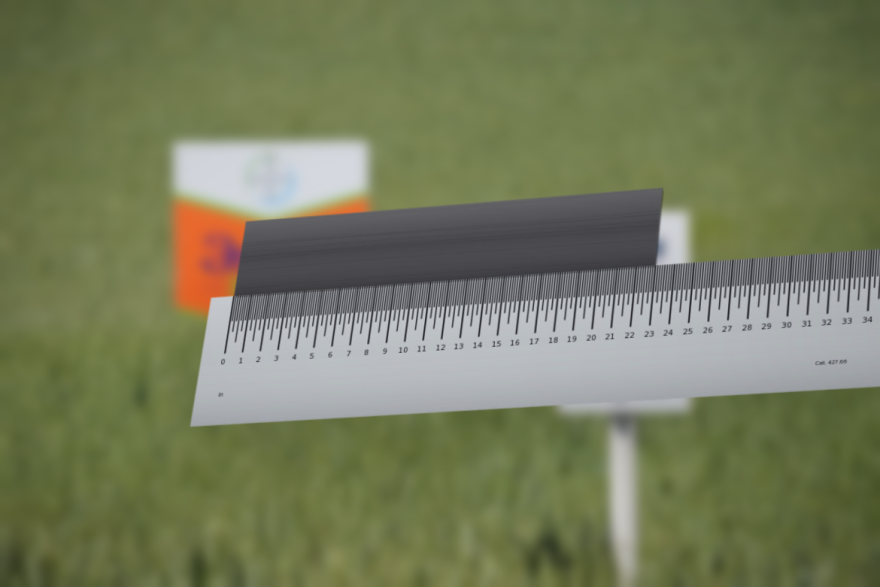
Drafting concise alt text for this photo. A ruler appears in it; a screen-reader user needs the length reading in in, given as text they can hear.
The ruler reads 23 in
